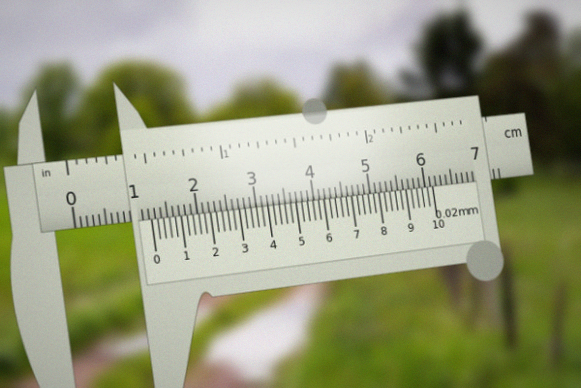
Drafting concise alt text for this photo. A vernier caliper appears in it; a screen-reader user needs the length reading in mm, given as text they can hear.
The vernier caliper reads 12.4 mm
